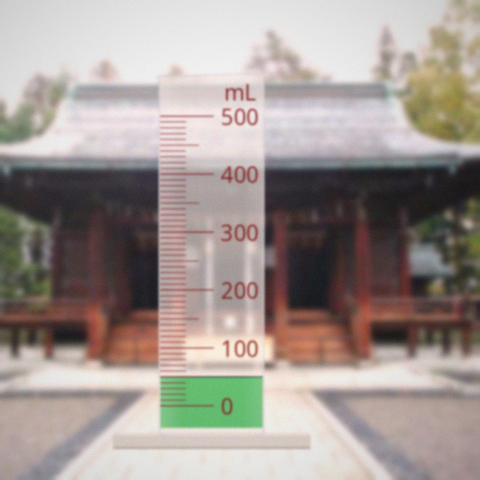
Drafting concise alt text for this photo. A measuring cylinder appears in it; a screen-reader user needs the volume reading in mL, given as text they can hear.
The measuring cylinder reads 50 mL
